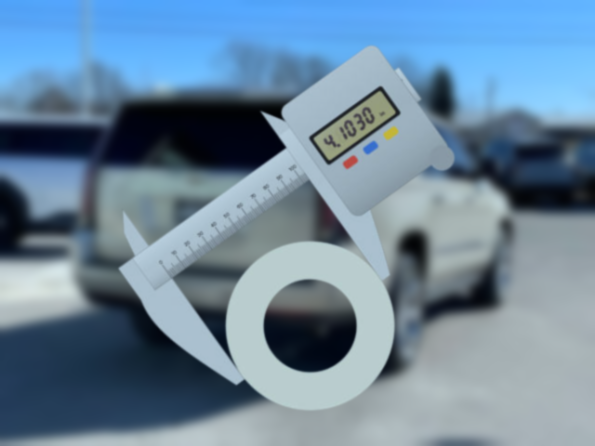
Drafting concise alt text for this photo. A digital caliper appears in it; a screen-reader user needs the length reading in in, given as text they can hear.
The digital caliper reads 4.1030 in
